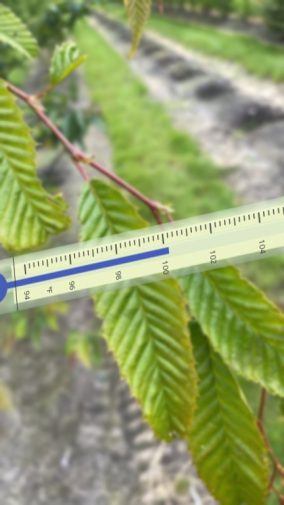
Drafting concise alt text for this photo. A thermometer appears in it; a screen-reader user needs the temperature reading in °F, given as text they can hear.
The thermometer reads 100.2 °F
